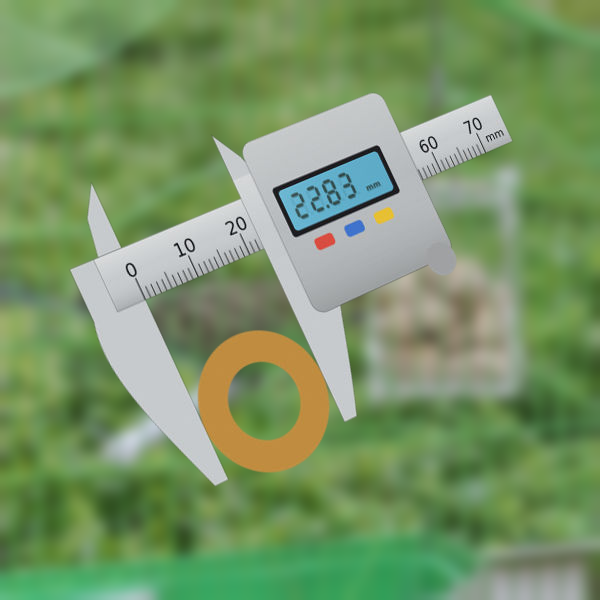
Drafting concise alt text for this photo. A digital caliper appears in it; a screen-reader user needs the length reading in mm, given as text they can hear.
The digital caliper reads 22.83 mm
